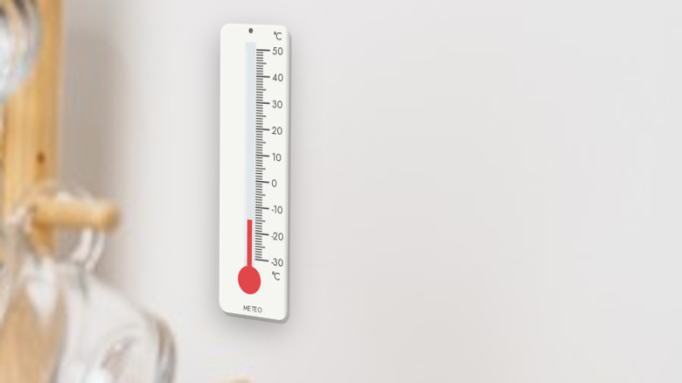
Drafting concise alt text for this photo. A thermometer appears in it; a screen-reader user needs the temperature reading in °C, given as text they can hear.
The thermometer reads -15 °C
